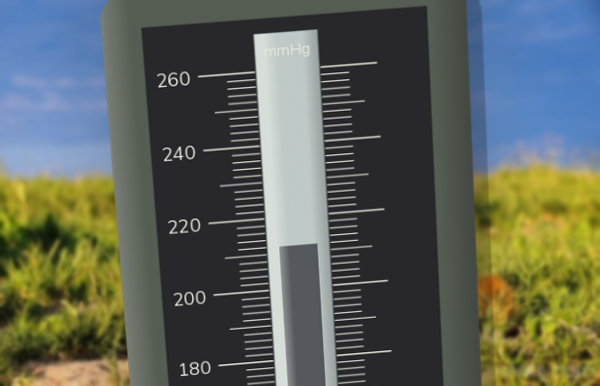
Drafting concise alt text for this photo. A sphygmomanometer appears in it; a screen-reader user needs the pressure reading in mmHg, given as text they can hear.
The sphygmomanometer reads 212 mmHg
